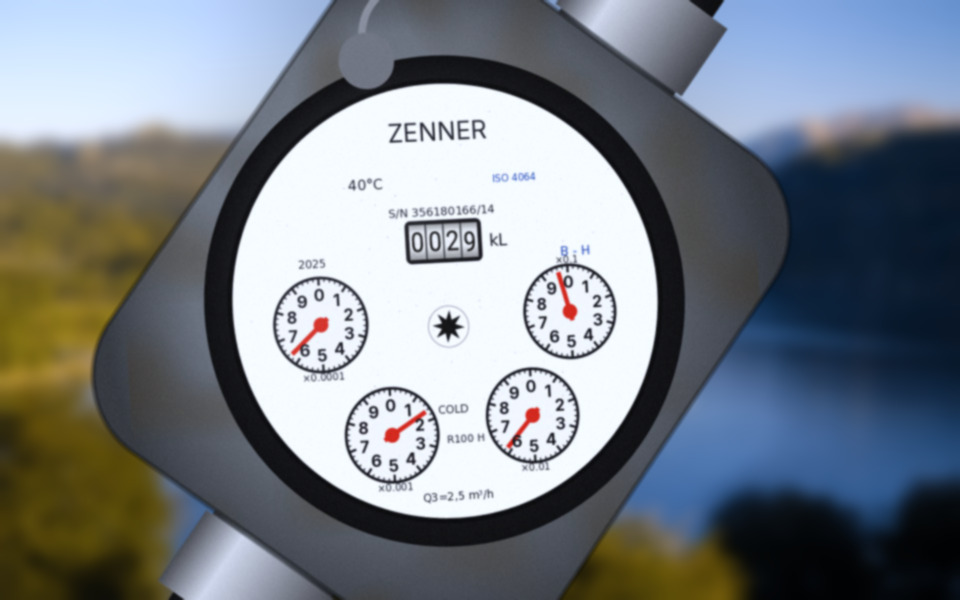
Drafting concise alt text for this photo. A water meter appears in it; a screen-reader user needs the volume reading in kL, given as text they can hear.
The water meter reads 28.9616 kL
